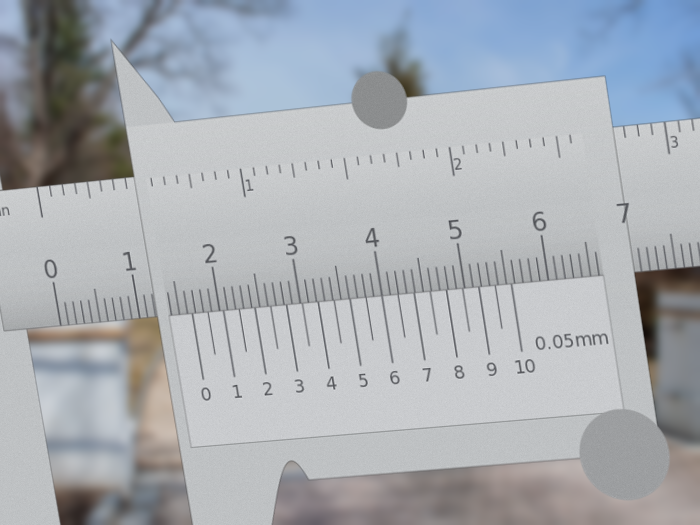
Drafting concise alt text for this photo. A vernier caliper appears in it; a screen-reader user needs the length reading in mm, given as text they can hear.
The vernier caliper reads 16.6 mm
